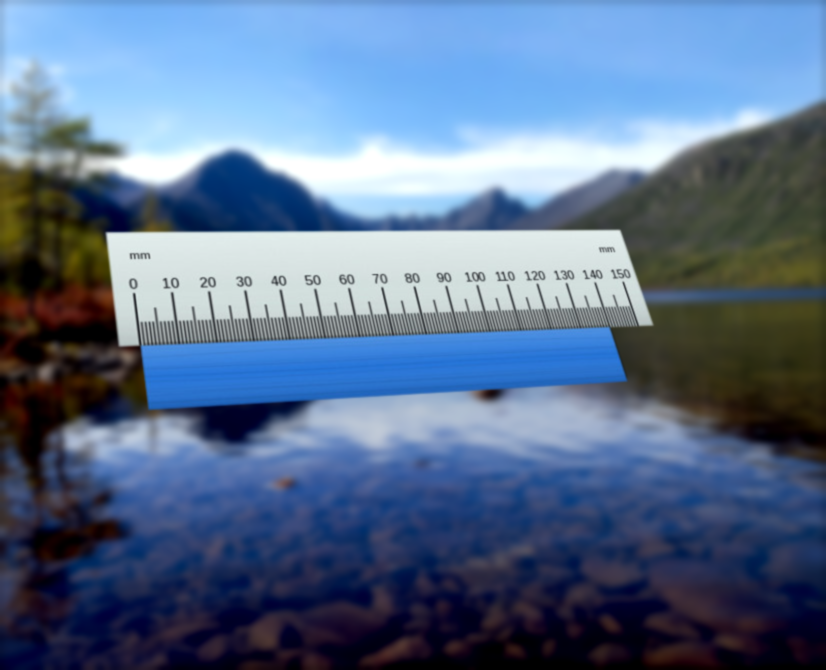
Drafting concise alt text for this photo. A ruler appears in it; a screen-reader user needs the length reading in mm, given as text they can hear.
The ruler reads 140 mm
